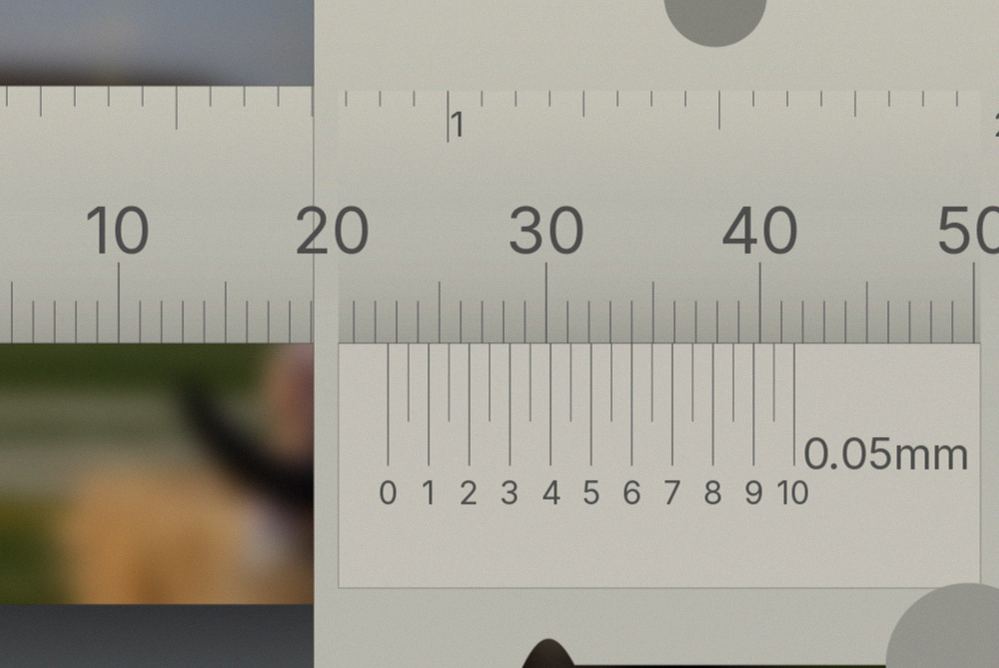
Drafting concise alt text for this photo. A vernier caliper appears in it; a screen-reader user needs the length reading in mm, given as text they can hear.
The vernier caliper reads 22.6 mm
